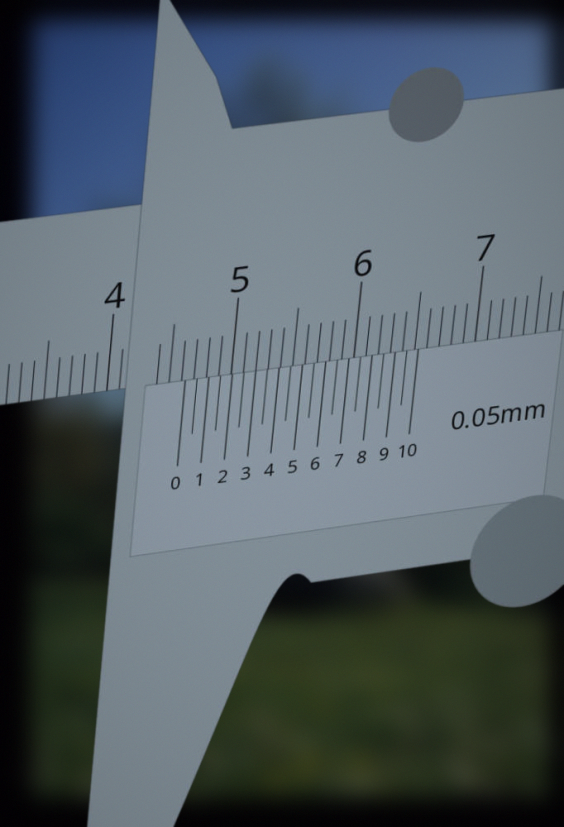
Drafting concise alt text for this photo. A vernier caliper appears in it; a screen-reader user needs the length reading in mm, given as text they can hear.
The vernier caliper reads 46.3 mm
